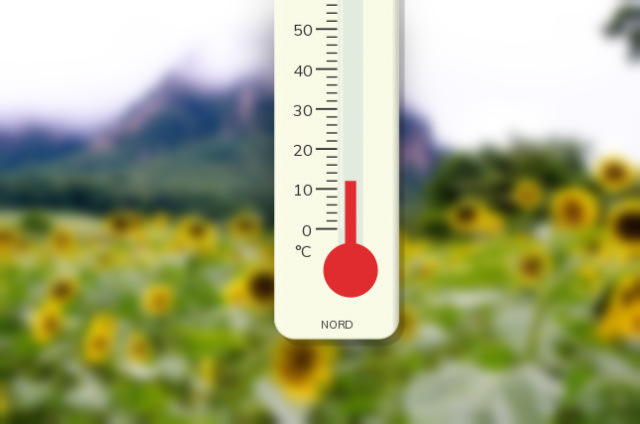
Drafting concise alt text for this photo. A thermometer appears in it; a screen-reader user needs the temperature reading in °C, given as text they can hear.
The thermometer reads 12 °C
